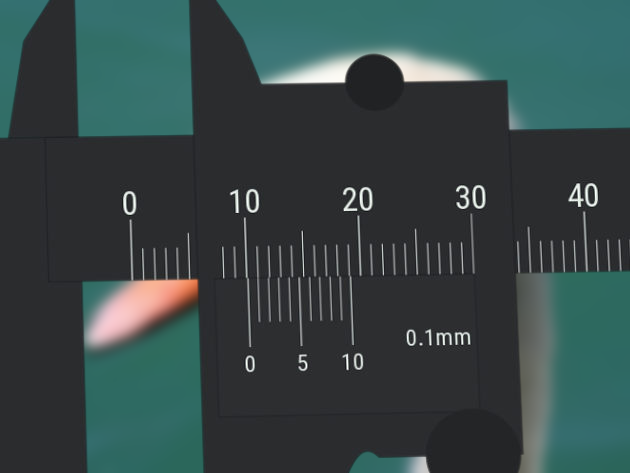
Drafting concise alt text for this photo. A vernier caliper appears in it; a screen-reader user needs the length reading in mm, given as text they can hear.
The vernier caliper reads 10.1 mm
